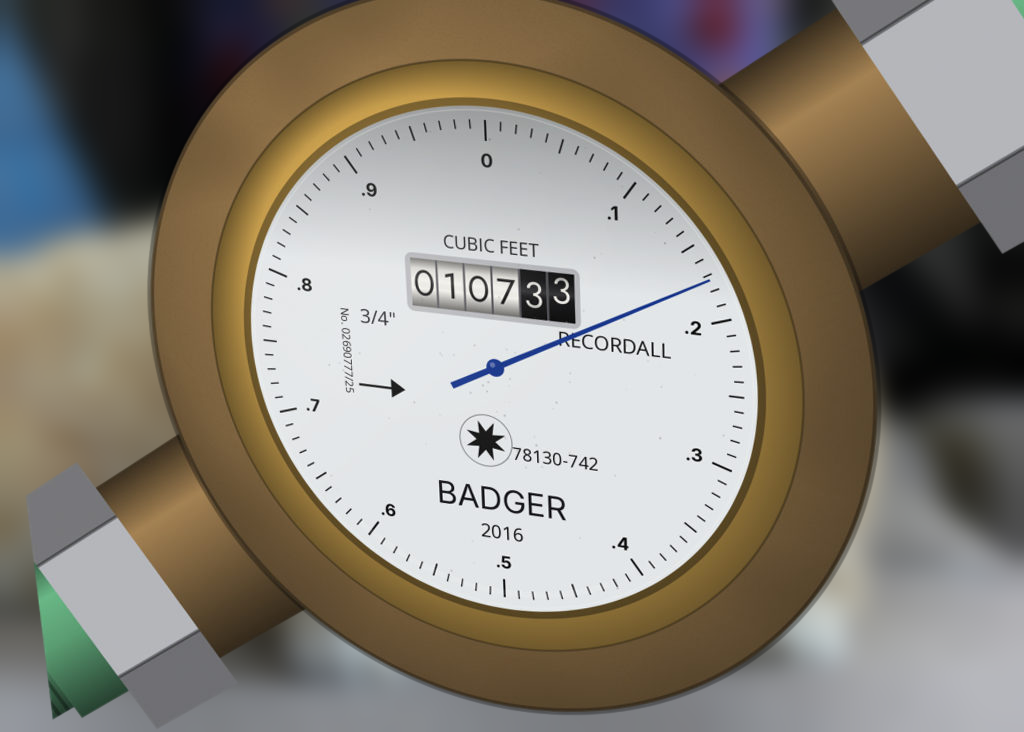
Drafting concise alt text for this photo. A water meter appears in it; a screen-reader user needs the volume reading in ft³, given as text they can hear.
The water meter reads 10733.17 ft³
